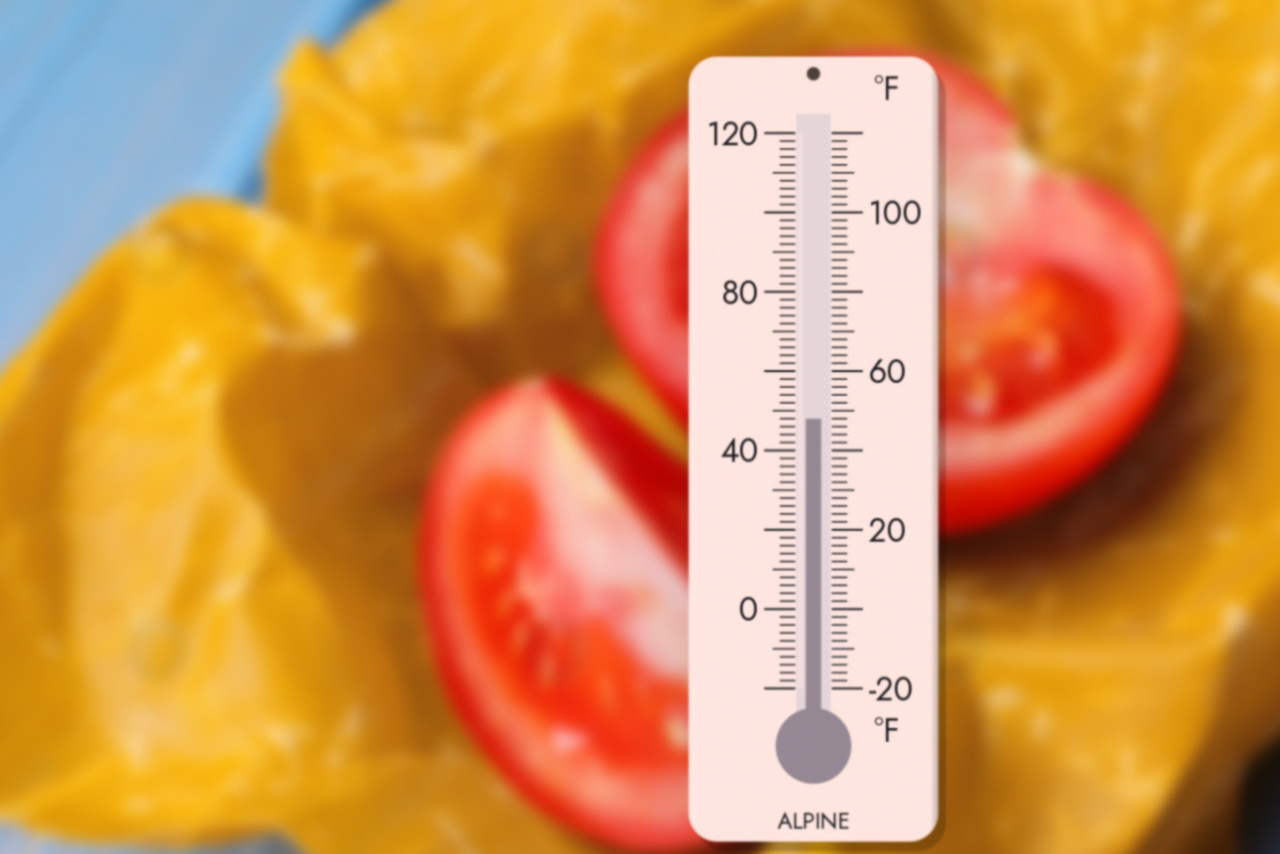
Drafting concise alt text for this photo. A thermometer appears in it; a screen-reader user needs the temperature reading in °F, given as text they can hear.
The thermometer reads 48 °F
